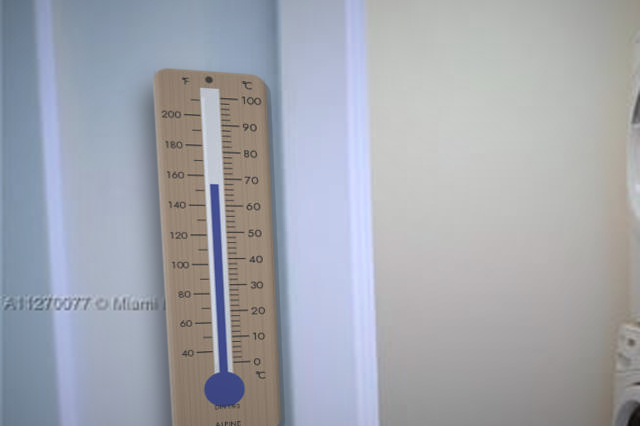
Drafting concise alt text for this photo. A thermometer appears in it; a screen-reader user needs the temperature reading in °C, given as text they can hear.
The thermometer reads 68 °C
